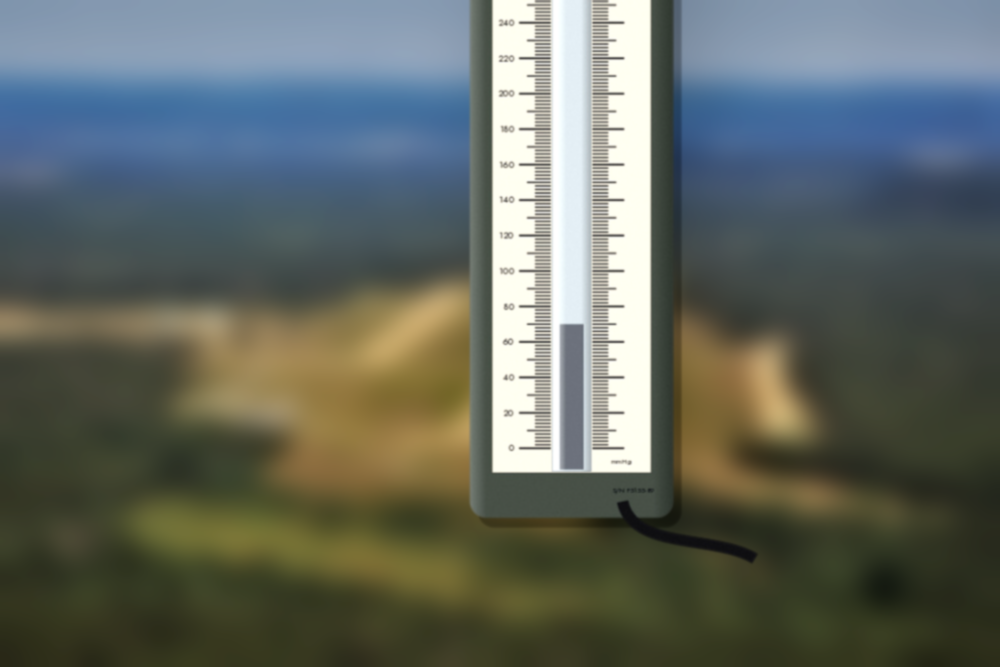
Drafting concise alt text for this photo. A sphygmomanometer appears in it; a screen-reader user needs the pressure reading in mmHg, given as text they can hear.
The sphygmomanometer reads 70 mmHg
